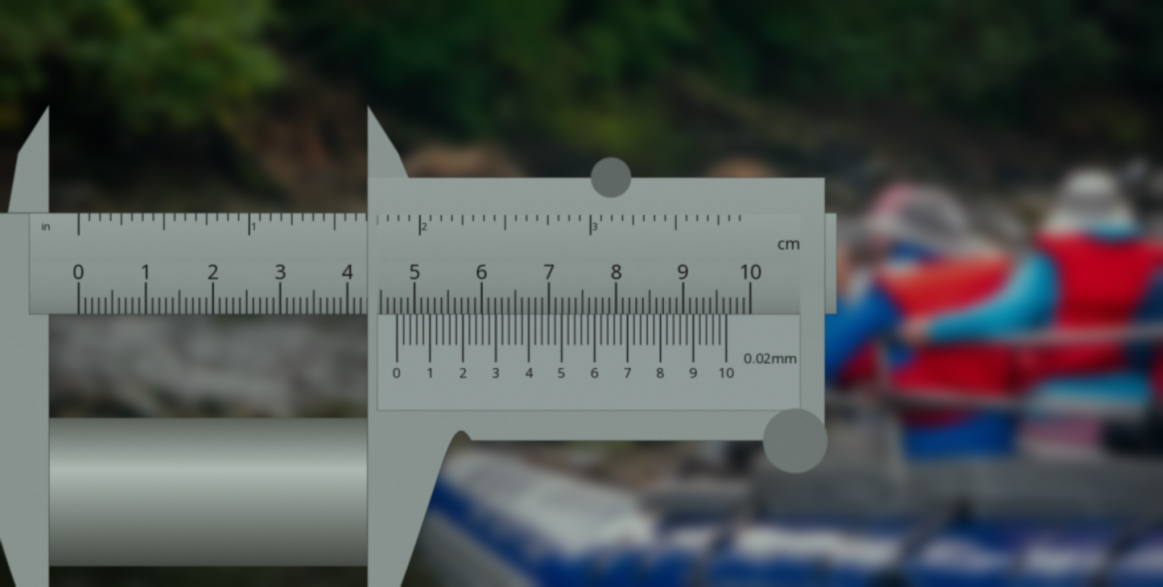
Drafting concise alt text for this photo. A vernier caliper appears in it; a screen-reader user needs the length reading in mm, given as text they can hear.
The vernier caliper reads 47.4 mm
